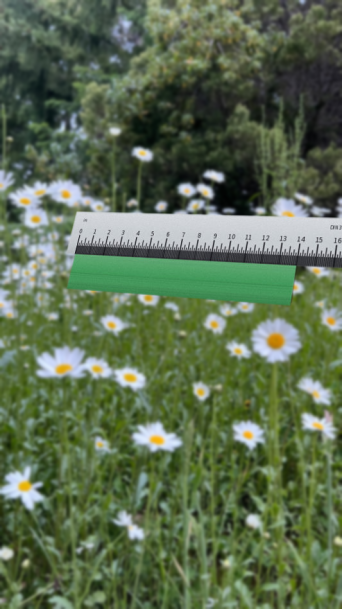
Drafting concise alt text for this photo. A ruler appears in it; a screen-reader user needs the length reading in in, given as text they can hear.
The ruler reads 14 in
